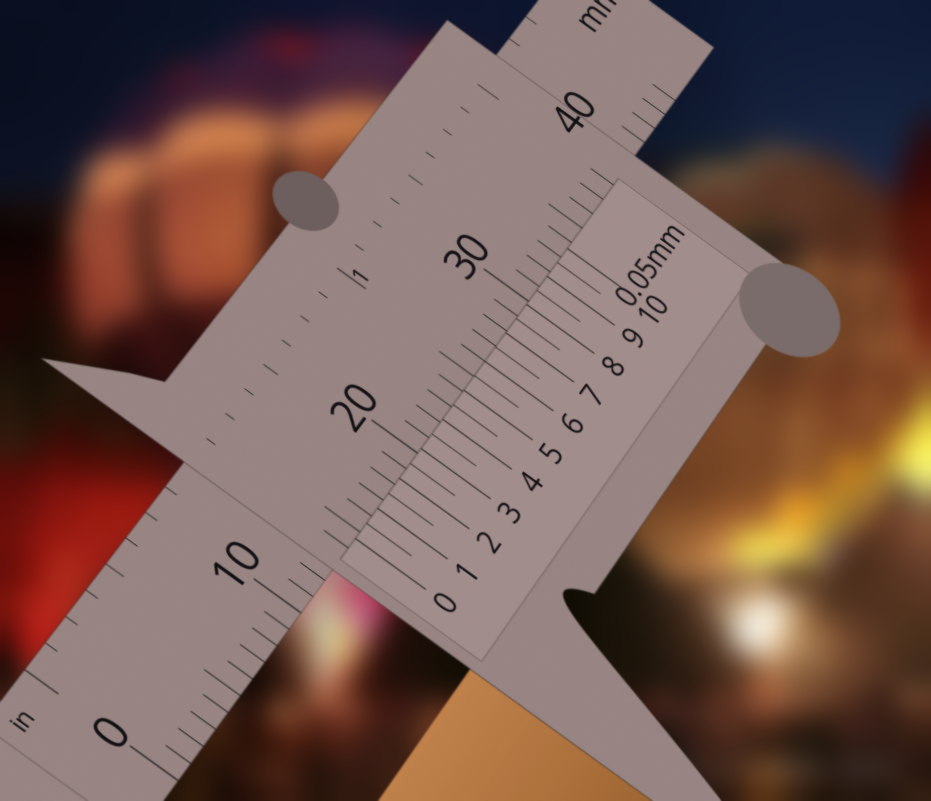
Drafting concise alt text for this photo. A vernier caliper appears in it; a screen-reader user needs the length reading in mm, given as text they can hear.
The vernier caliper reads 14.6 mm
